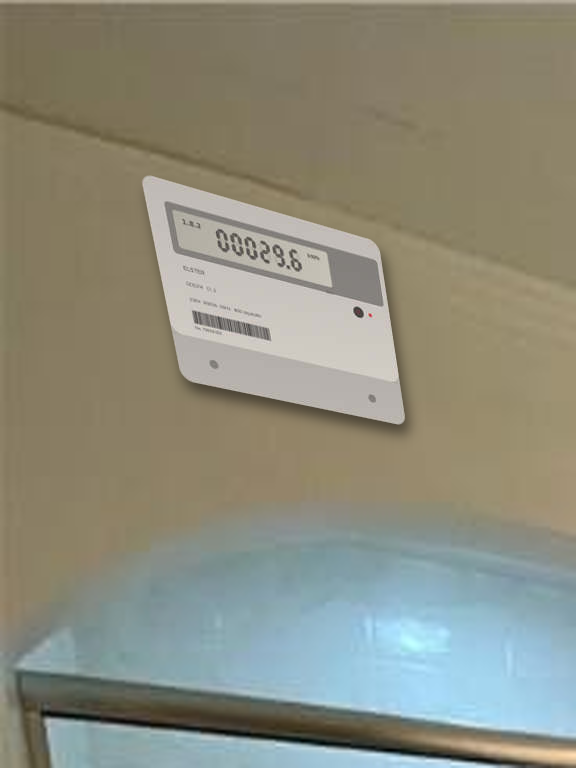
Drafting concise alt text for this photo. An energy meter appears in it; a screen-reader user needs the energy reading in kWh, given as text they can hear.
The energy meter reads 29.6 kWh
